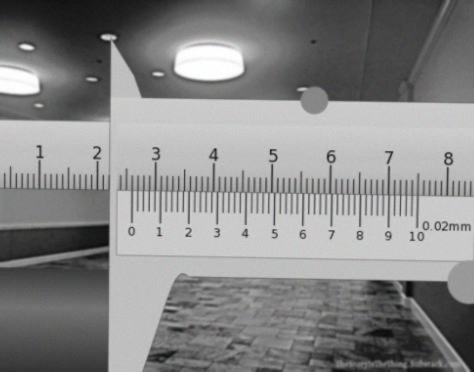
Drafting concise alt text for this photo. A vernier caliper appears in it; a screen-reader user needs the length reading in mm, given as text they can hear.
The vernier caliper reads 26.0 mm
